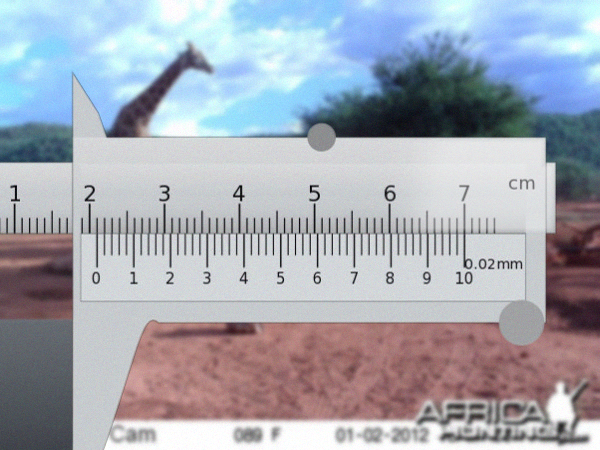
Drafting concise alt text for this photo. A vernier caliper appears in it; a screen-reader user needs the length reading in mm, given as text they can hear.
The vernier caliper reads 21.0 mm
